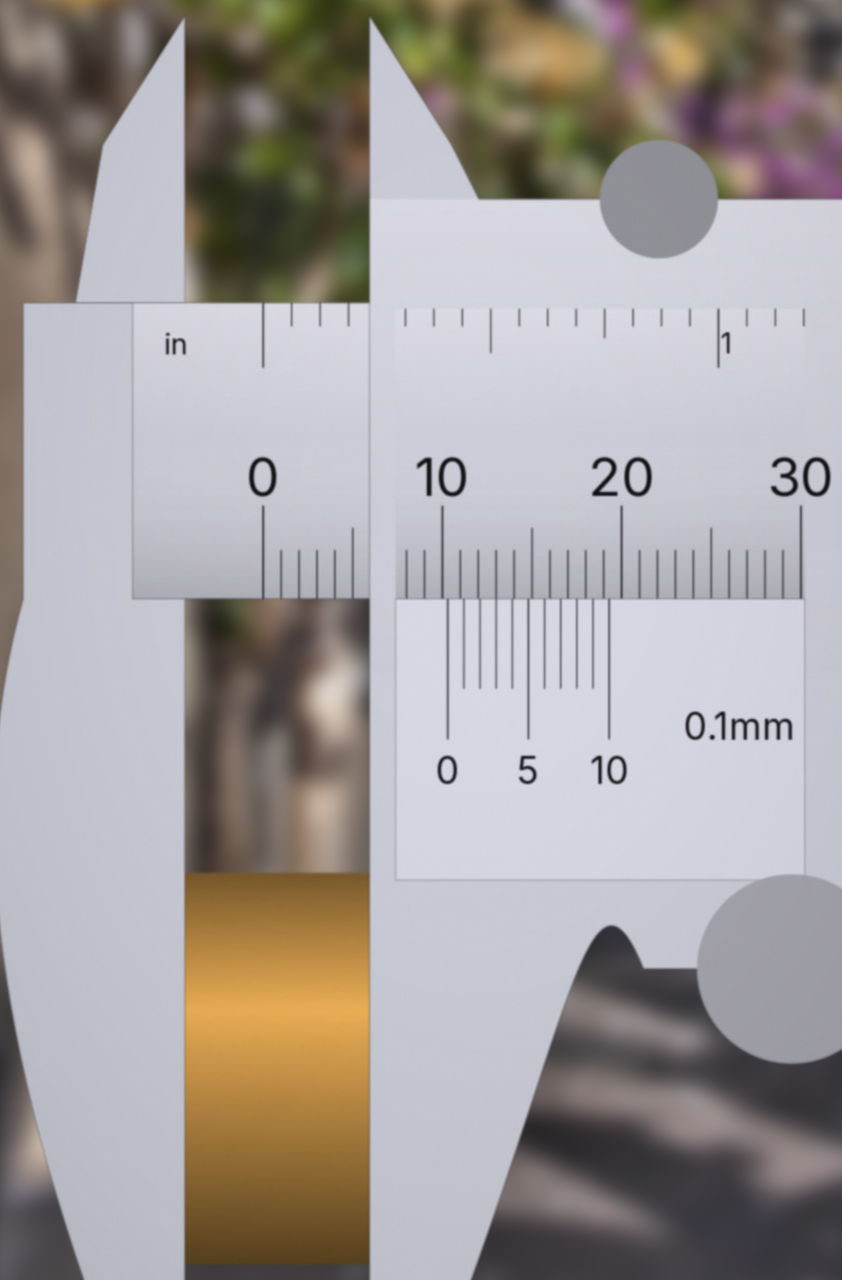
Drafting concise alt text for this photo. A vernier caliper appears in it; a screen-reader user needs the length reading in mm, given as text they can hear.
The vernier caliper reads 10.3 mm
